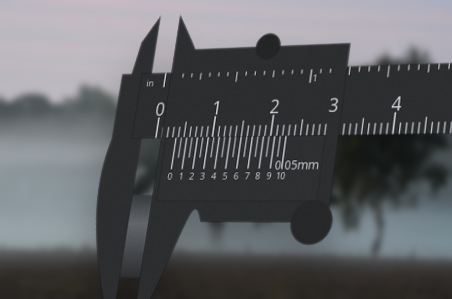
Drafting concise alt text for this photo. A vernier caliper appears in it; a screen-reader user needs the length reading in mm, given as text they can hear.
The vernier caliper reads 3.6 mm
